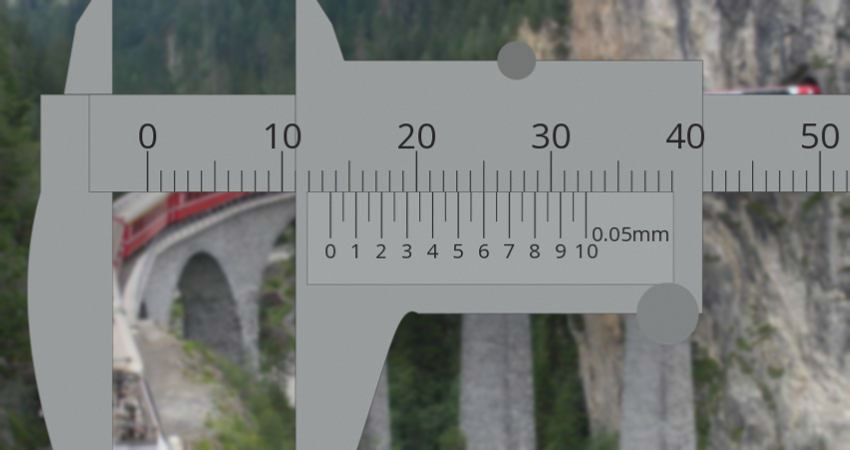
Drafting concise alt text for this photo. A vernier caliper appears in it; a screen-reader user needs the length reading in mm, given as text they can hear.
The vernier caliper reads 13.6 mm
